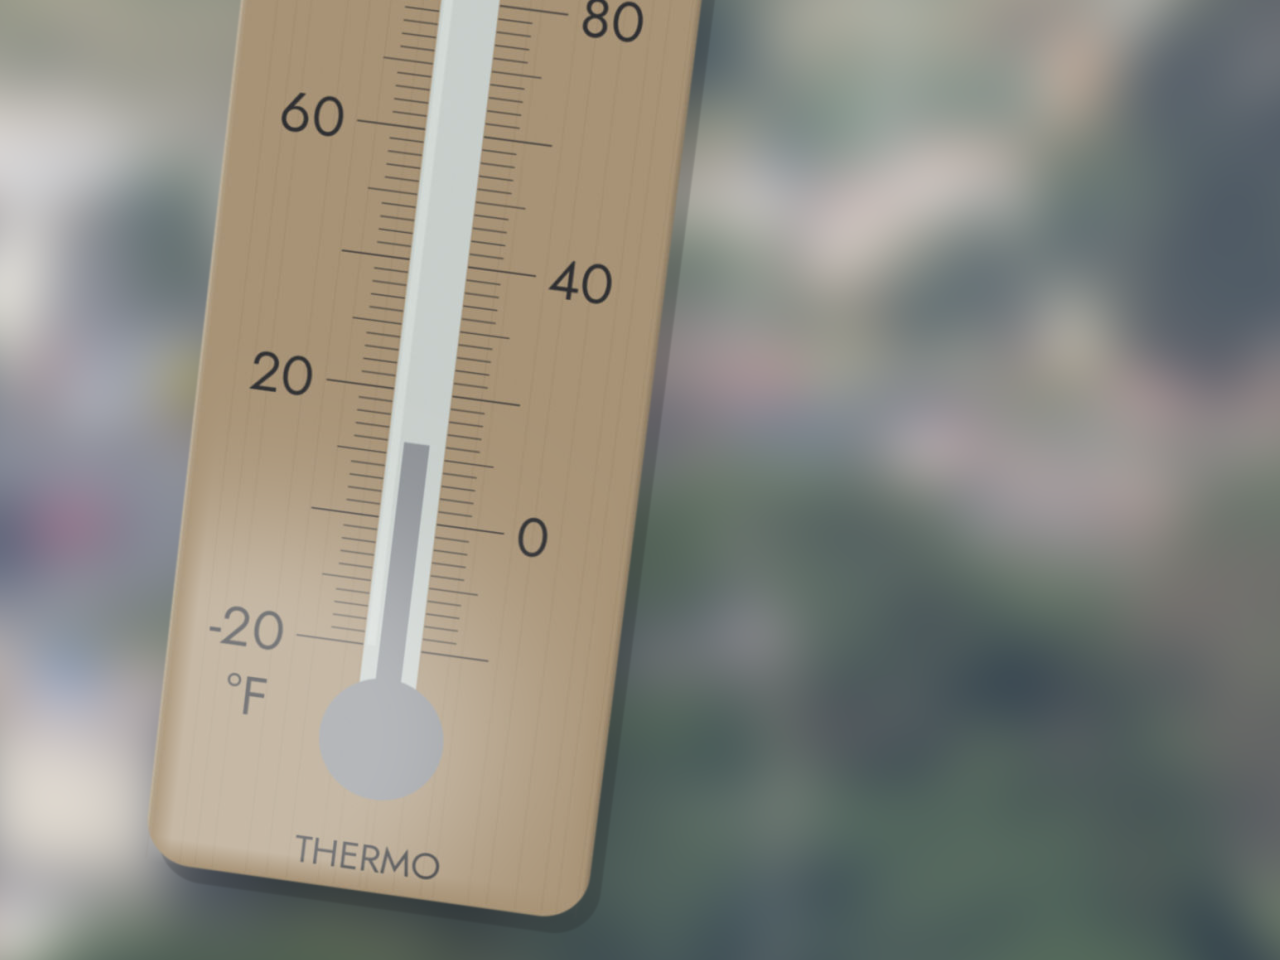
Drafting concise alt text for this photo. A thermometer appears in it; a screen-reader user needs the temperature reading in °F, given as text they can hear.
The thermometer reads 12 °F
